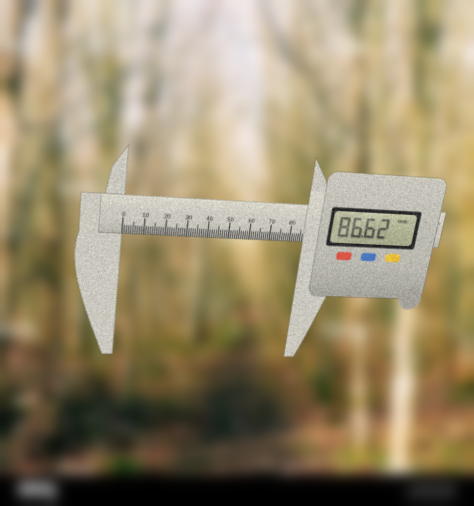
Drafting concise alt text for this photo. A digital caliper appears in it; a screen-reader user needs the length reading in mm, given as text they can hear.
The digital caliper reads 86.62 mm
